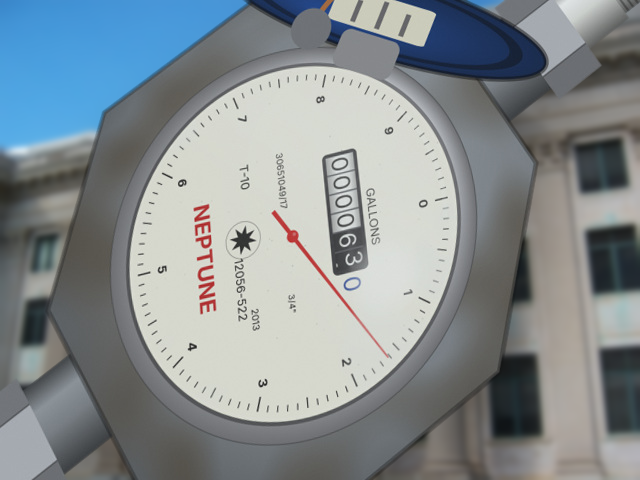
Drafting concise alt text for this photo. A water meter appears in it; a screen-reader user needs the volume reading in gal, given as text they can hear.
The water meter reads 631.6 gal
